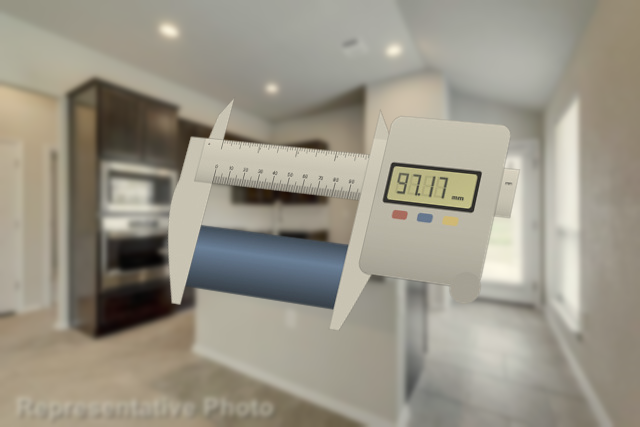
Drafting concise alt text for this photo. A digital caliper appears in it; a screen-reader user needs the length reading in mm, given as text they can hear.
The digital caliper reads 97.17 mm
